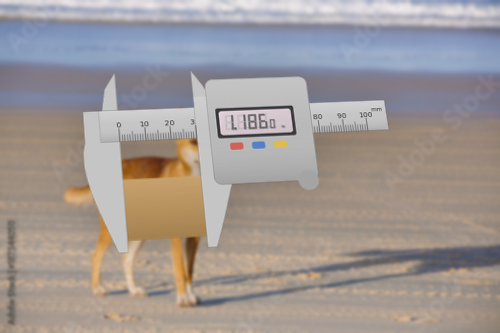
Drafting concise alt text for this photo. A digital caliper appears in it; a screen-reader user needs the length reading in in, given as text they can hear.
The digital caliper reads 1.1860 in
